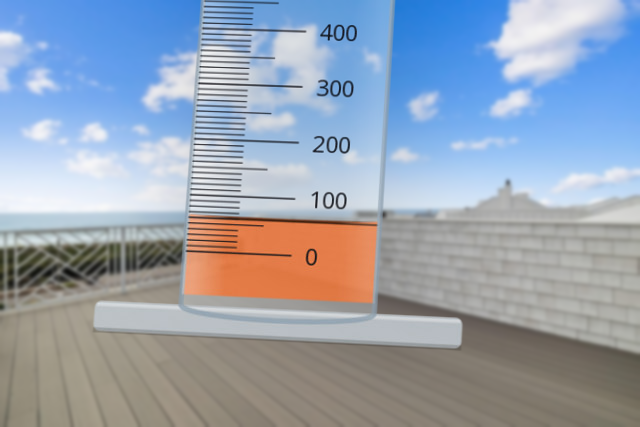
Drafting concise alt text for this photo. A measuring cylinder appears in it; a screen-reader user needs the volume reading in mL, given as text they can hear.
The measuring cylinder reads 60 mL
